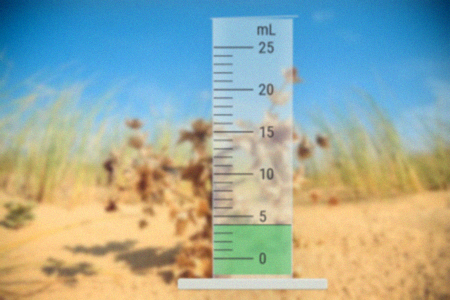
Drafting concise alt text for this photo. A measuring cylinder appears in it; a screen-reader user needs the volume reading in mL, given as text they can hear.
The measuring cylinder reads 4 mL
